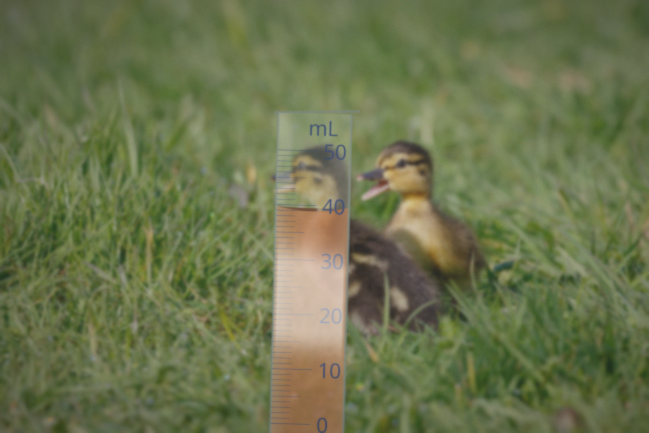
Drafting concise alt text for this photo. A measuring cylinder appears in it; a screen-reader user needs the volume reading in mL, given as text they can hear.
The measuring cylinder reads 39 mL
